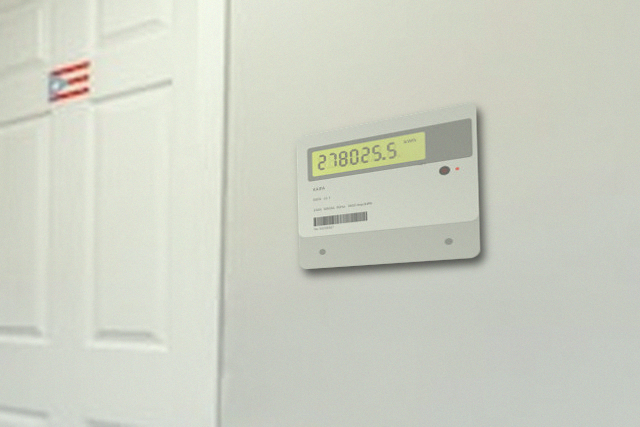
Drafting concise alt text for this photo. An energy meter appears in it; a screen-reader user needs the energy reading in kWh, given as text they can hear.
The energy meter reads 278025.5 kWh
